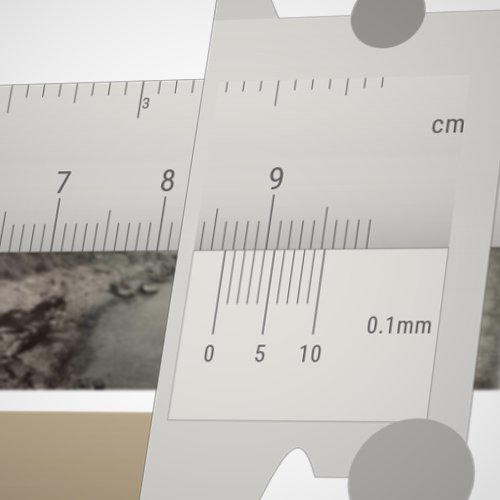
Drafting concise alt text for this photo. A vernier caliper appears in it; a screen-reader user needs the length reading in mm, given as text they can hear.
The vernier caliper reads 86.3 mm
